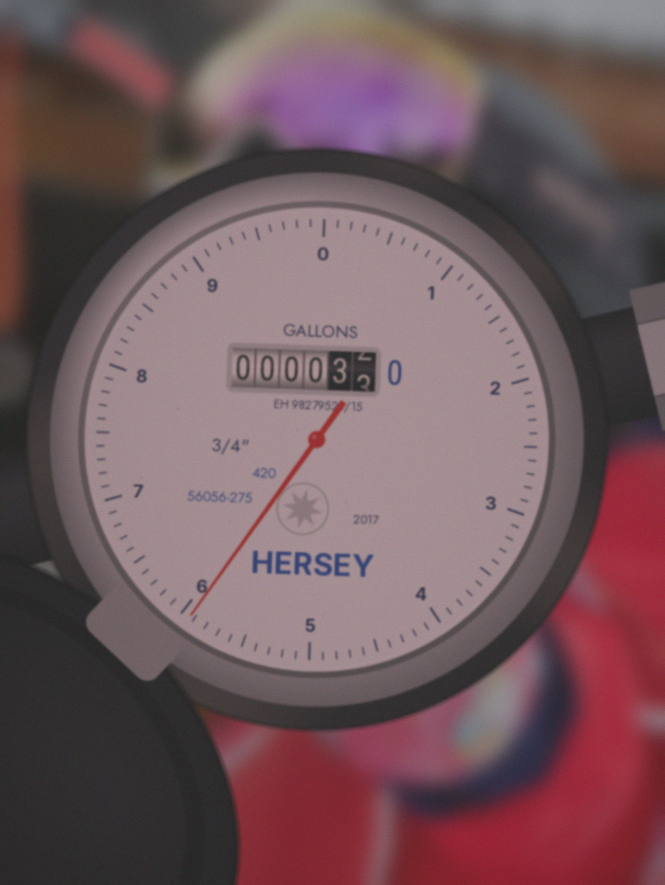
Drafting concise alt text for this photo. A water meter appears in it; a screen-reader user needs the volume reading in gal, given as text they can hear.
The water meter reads 325.9 gal
